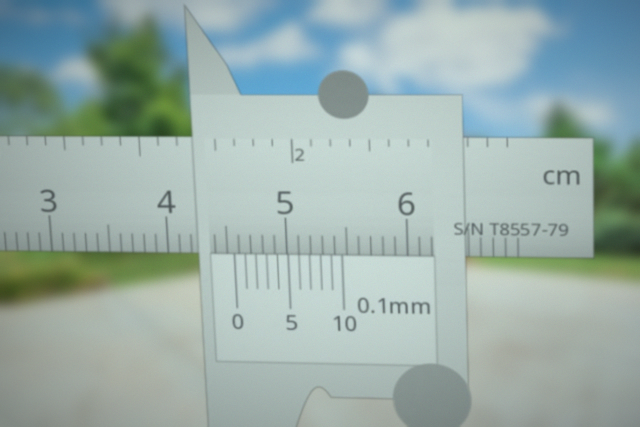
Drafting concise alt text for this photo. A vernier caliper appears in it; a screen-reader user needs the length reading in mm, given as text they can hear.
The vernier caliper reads 45.6 mm
